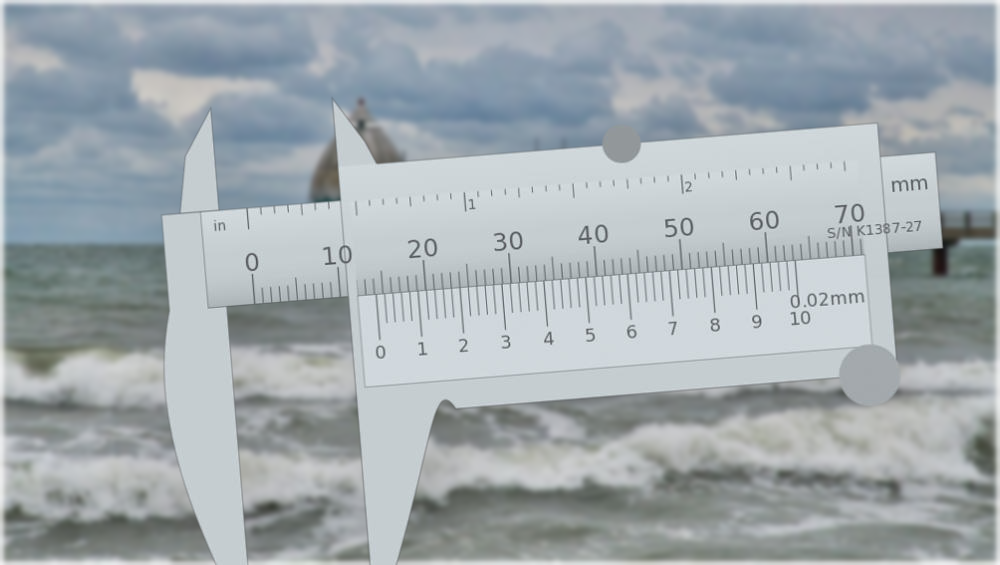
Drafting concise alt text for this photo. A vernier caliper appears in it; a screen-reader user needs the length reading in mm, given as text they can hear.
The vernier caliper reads 14.2 mm
